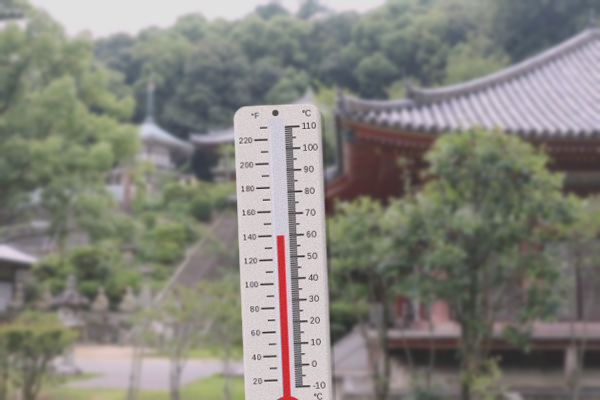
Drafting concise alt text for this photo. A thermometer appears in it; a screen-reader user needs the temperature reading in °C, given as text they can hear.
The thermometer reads 60 °C
